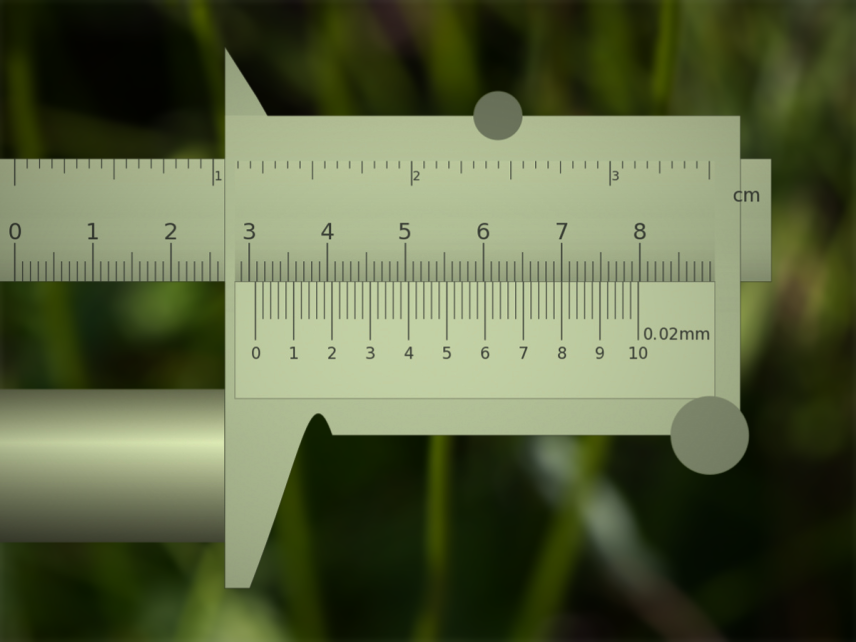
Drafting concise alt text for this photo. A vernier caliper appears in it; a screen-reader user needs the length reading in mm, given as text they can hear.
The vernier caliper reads 30.8 mm
